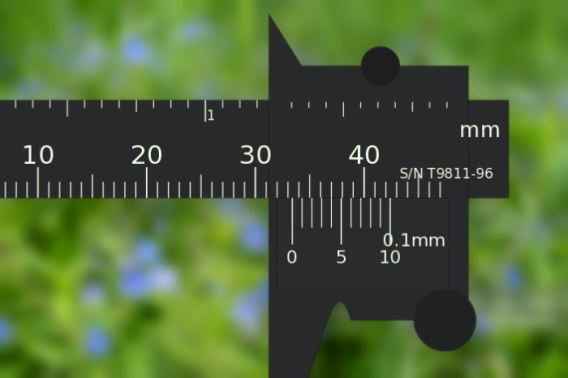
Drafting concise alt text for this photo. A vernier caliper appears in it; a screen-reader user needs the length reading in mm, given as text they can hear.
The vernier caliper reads 33.4 mm
